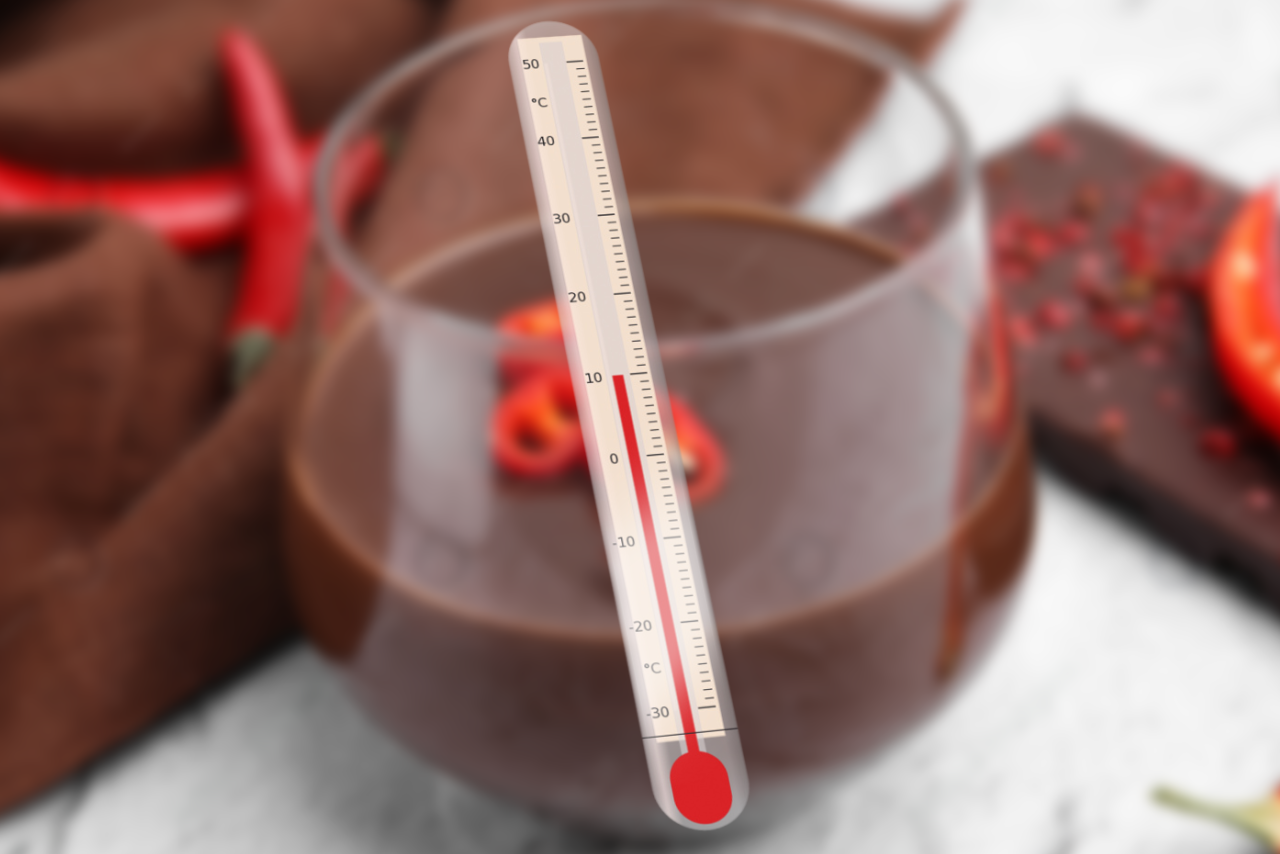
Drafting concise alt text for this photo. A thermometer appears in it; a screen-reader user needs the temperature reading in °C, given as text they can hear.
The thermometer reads 10 °C
